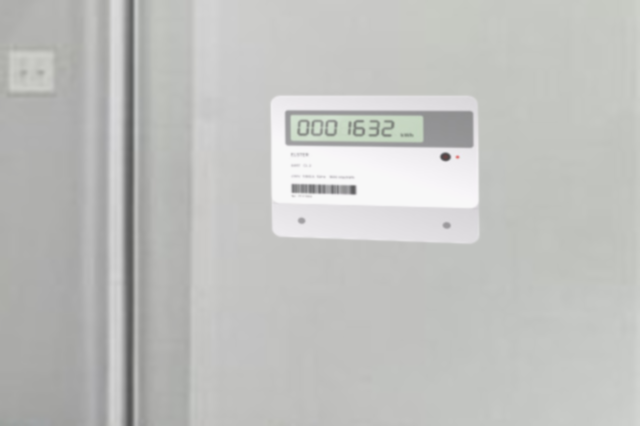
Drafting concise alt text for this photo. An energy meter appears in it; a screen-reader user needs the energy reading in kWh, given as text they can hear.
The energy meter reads 1632 kWh
